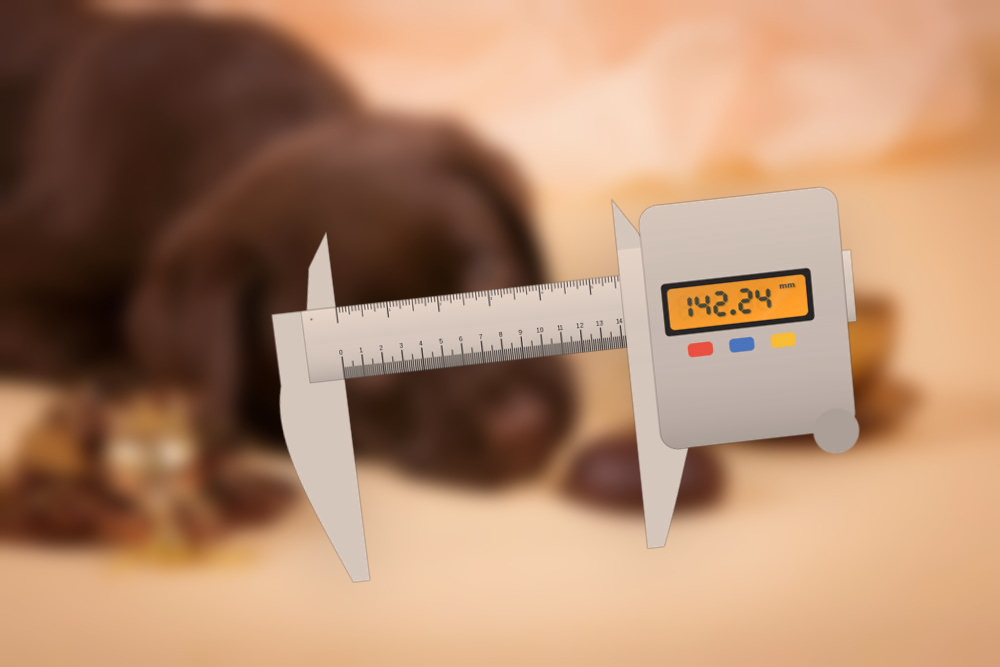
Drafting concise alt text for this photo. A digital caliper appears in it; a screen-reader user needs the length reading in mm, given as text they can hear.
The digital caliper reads 142.24 mm
